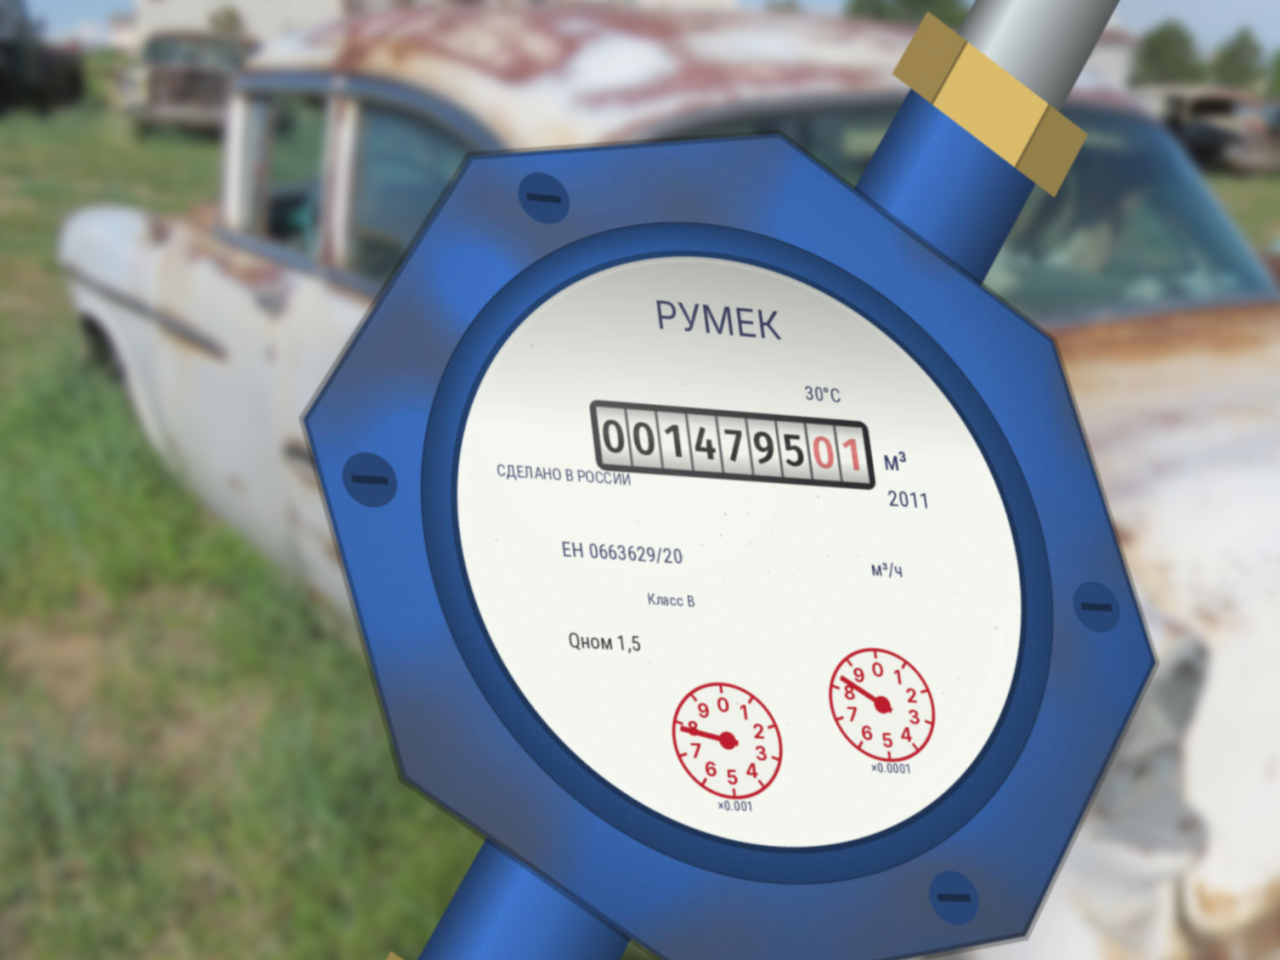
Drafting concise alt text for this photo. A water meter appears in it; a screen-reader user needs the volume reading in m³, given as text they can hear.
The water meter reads 14795.0178 m³
